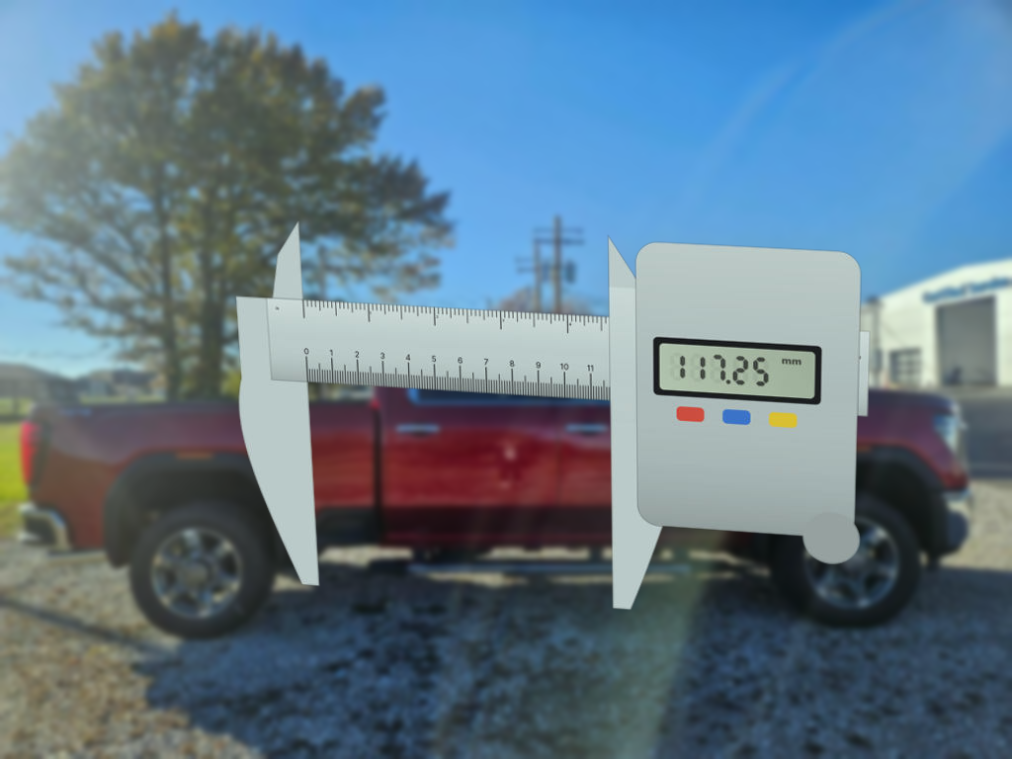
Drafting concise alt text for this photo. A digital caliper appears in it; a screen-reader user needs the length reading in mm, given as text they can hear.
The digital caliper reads 117.25 mm
